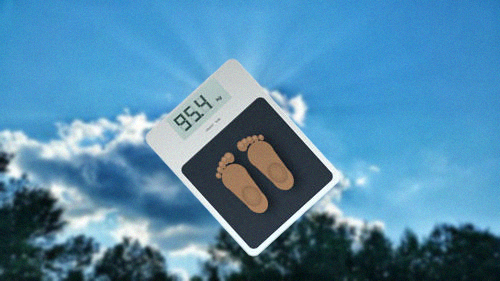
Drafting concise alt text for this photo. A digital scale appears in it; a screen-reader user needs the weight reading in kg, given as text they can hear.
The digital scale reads 95.4 kg
